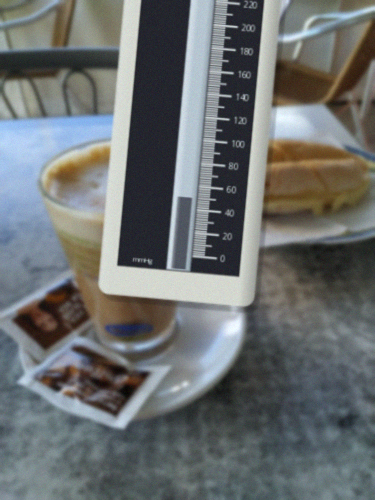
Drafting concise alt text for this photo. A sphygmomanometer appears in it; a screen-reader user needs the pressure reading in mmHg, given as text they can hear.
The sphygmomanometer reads 50 mmHg
